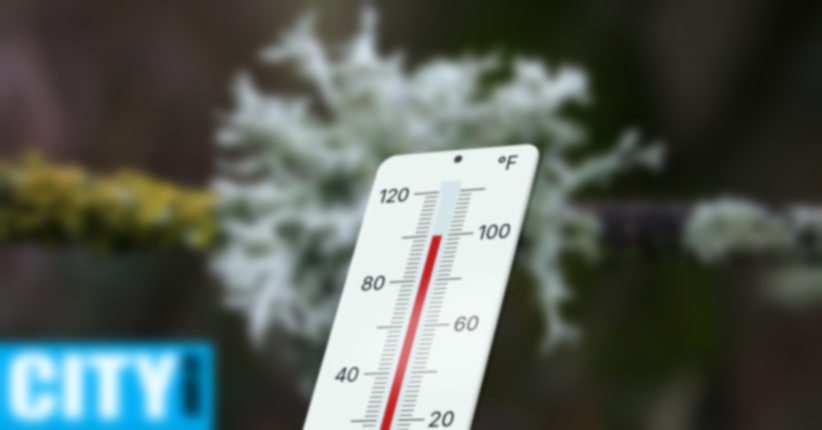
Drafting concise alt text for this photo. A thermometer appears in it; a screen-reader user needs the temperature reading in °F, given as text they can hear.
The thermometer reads 100 °F
